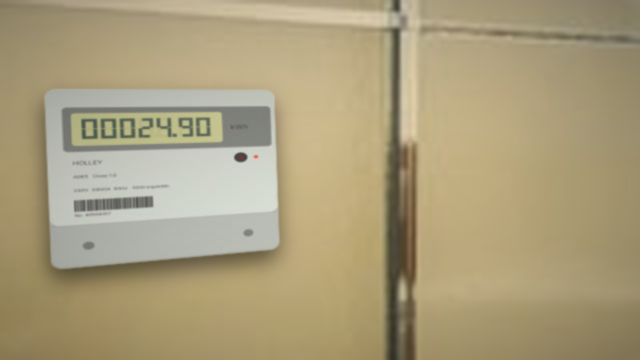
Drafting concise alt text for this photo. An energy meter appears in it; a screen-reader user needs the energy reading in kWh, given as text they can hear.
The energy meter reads 24.90 kWh
